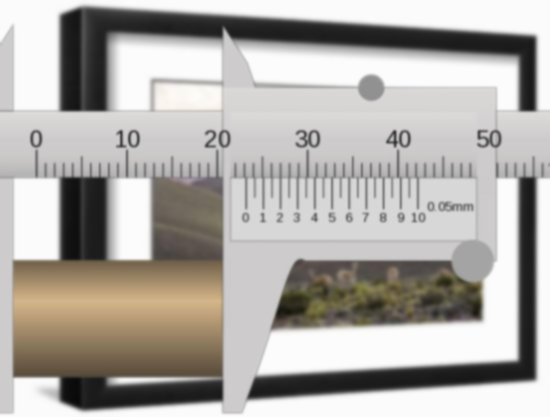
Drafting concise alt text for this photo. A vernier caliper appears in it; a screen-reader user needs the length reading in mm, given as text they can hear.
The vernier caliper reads 23.2 mm
